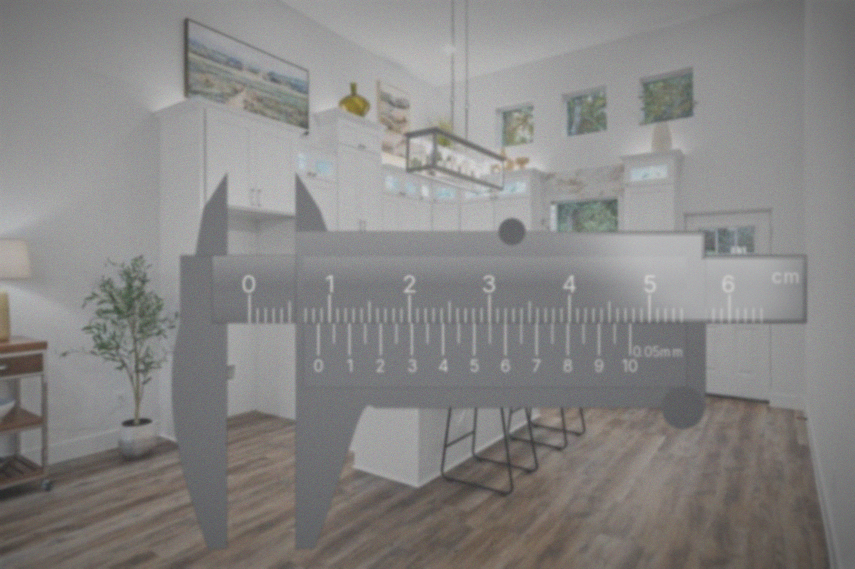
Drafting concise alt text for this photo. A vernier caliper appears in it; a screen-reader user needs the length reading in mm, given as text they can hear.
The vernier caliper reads 8.6 mm
